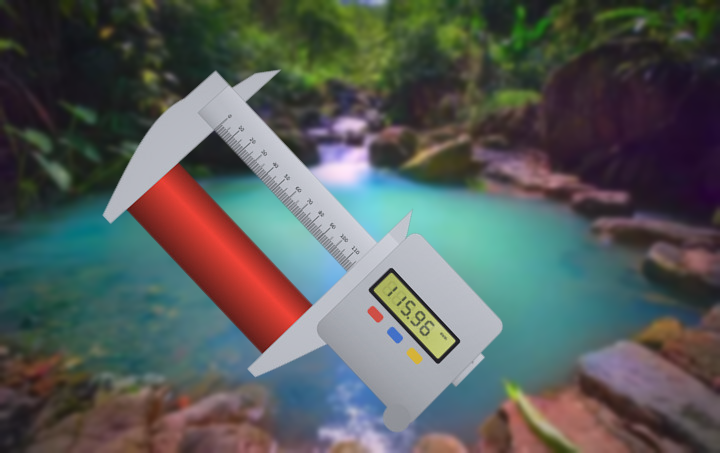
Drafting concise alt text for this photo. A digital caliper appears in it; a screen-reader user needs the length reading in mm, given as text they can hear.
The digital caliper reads 115.96 mm
